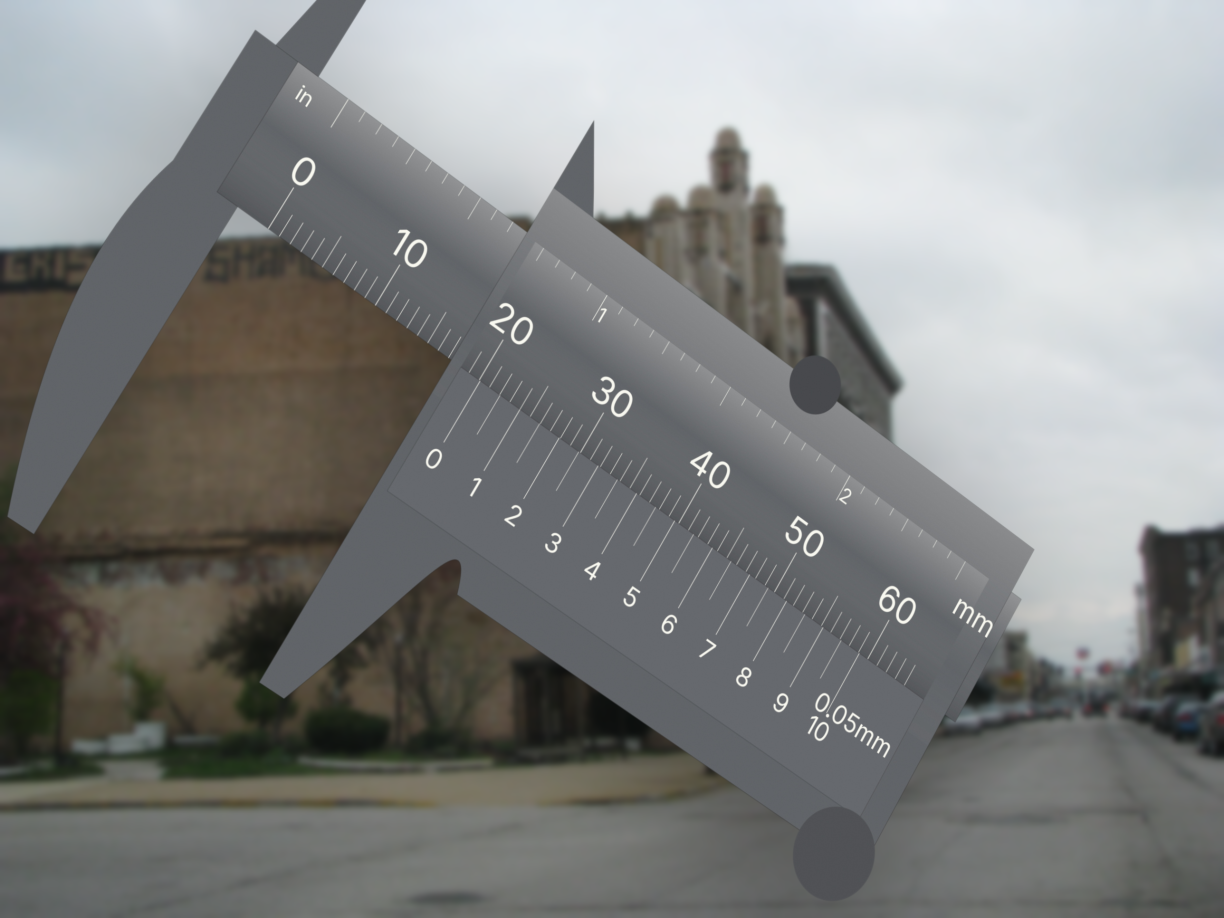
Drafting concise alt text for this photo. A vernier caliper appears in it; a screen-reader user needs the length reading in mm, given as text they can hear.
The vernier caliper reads 20.1 mm
